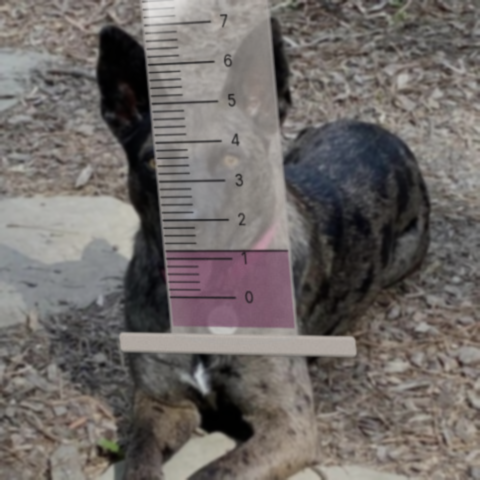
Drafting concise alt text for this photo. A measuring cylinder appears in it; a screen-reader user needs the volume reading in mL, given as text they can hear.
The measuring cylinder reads 1.2 mL
